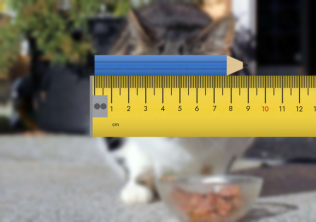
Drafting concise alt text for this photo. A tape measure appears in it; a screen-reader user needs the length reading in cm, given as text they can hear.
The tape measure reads 9 cm
